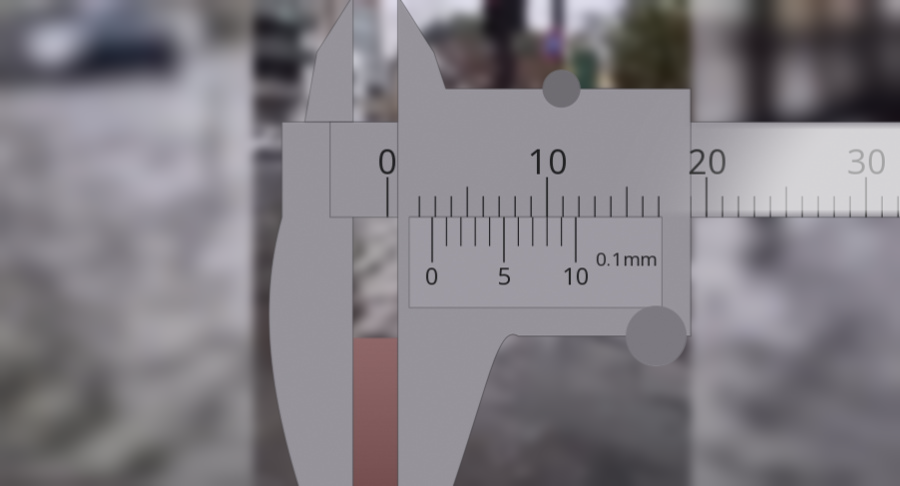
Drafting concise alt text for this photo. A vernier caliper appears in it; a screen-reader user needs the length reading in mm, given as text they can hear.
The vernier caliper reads 2.8 mm
